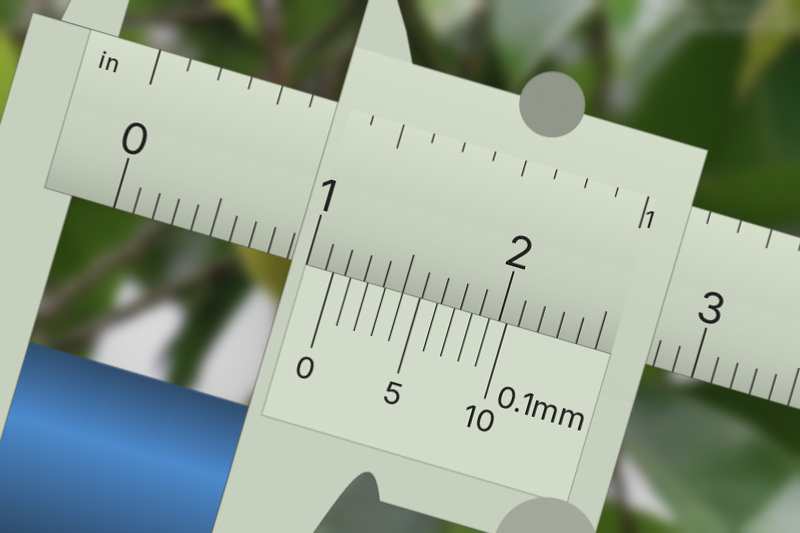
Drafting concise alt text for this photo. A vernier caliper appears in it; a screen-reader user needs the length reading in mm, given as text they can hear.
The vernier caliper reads 11.4 mm
